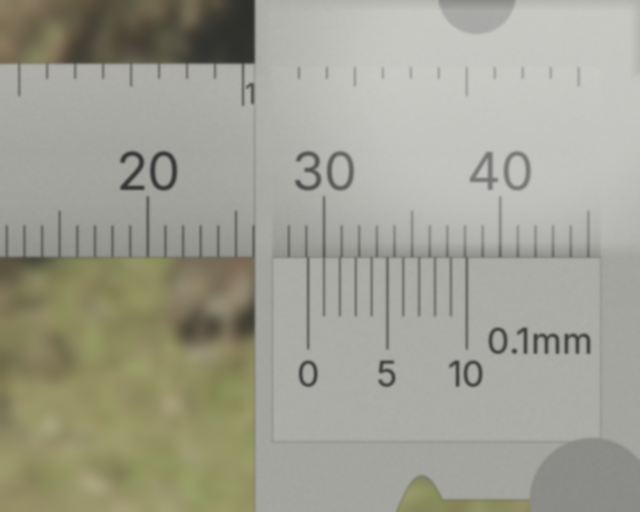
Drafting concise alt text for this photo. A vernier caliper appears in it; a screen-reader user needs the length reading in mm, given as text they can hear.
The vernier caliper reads 29.1 mm
